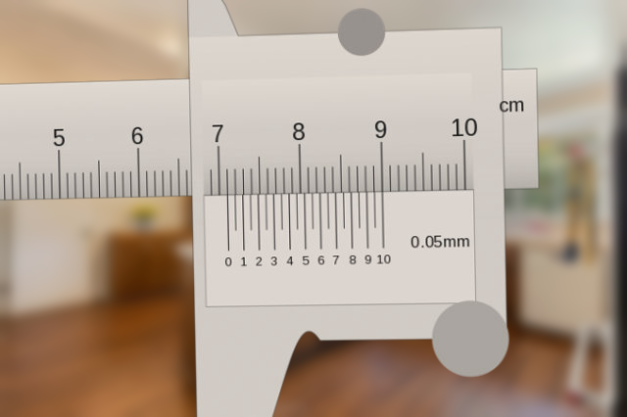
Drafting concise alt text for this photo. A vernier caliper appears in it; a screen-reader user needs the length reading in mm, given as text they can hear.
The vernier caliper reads 71.0 mm
